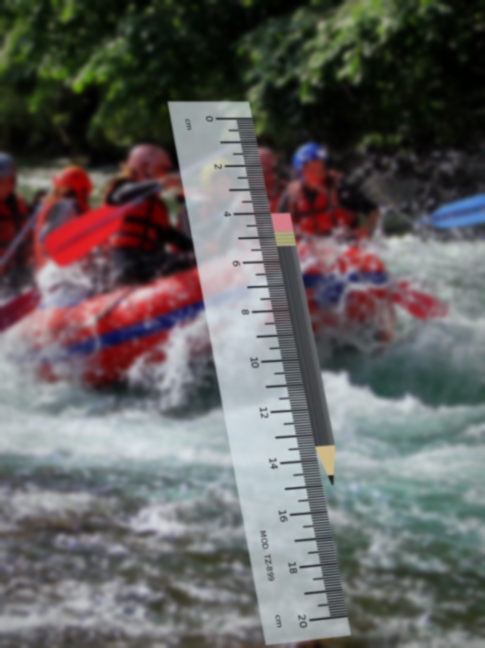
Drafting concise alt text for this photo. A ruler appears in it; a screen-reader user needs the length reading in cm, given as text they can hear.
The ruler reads 11 cm
